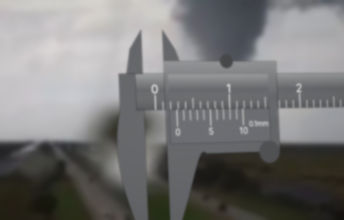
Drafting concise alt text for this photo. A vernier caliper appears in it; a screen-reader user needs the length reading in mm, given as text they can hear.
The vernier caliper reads 2.8 mm
